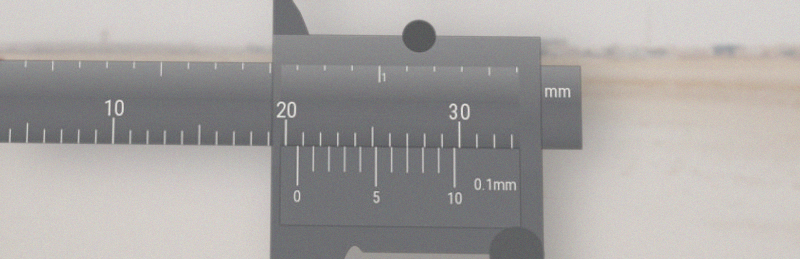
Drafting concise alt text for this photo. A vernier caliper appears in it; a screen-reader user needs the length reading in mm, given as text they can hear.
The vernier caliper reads 20.7 mm
